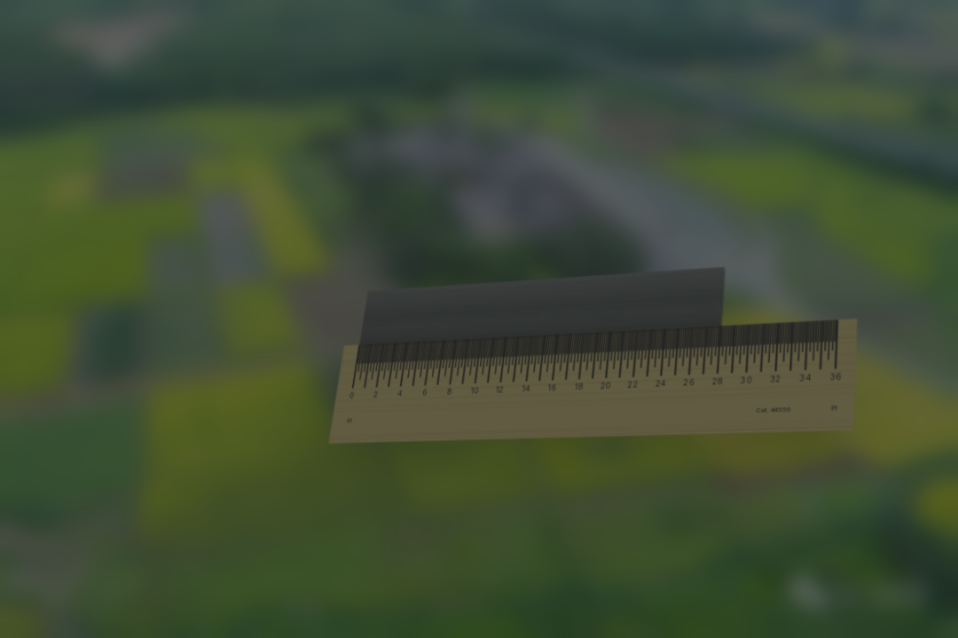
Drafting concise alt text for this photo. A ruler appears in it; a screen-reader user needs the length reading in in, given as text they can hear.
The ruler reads 28 in
